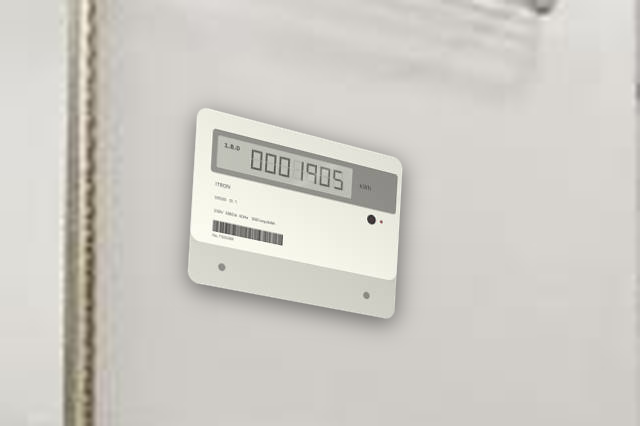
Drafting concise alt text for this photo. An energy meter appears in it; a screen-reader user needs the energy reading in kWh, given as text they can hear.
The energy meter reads 1905 kWh
